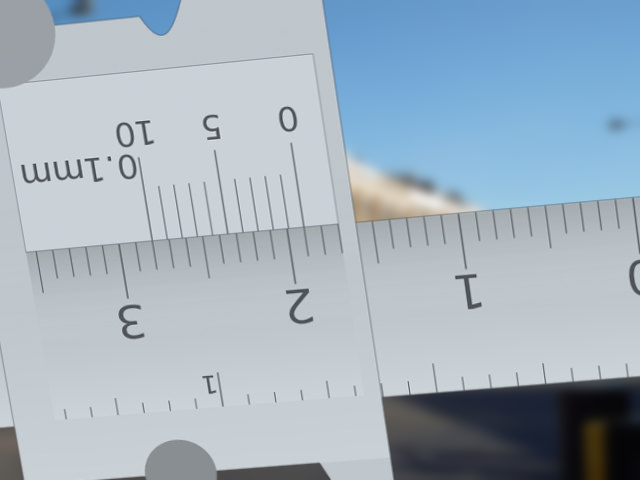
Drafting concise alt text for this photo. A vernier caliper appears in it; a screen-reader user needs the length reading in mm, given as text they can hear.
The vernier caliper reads 19.0 mm
